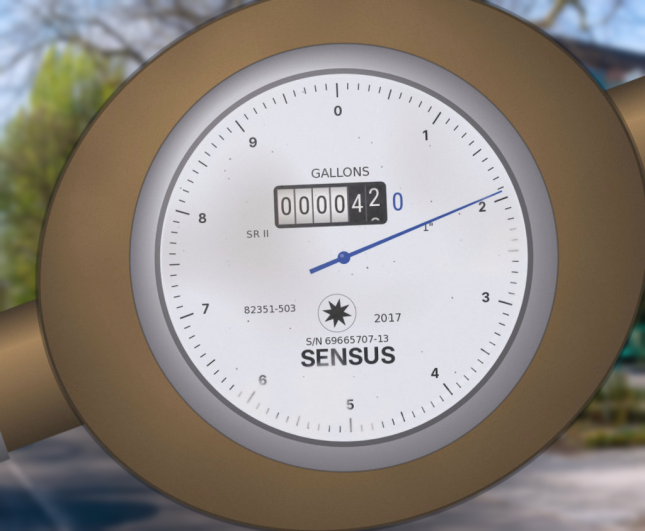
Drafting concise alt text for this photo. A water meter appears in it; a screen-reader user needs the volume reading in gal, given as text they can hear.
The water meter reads 421.9 gal
